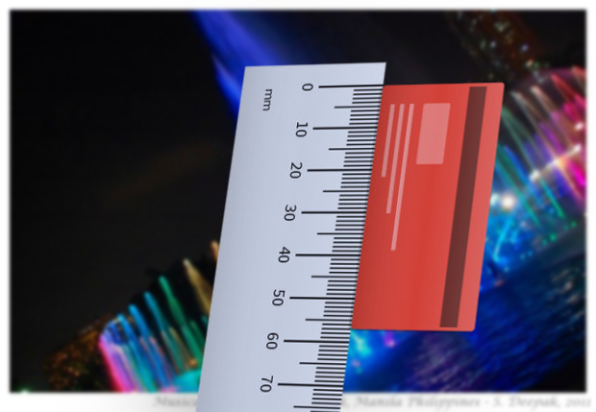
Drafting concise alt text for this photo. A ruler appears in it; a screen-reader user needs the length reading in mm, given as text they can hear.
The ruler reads 57 mm
